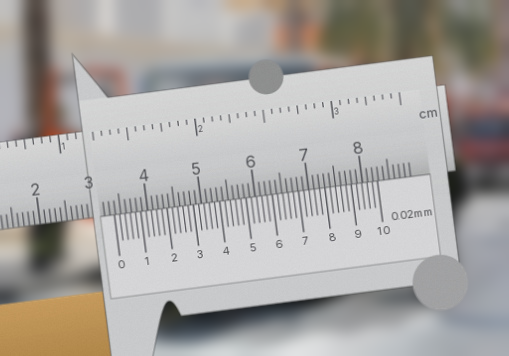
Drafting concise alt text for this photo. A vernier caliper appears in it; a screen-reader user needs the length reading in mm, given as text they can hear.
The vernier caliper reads 33.8 mm
